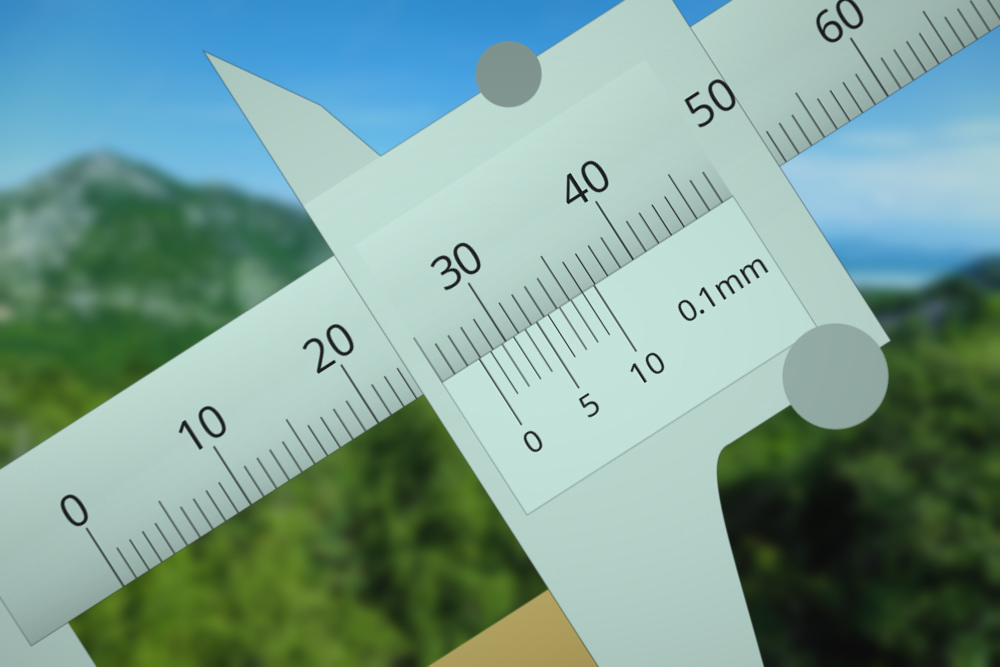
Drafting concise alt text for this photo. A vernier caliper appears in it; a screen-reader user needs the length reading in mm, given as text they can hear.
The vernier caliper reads 27.9 mm
